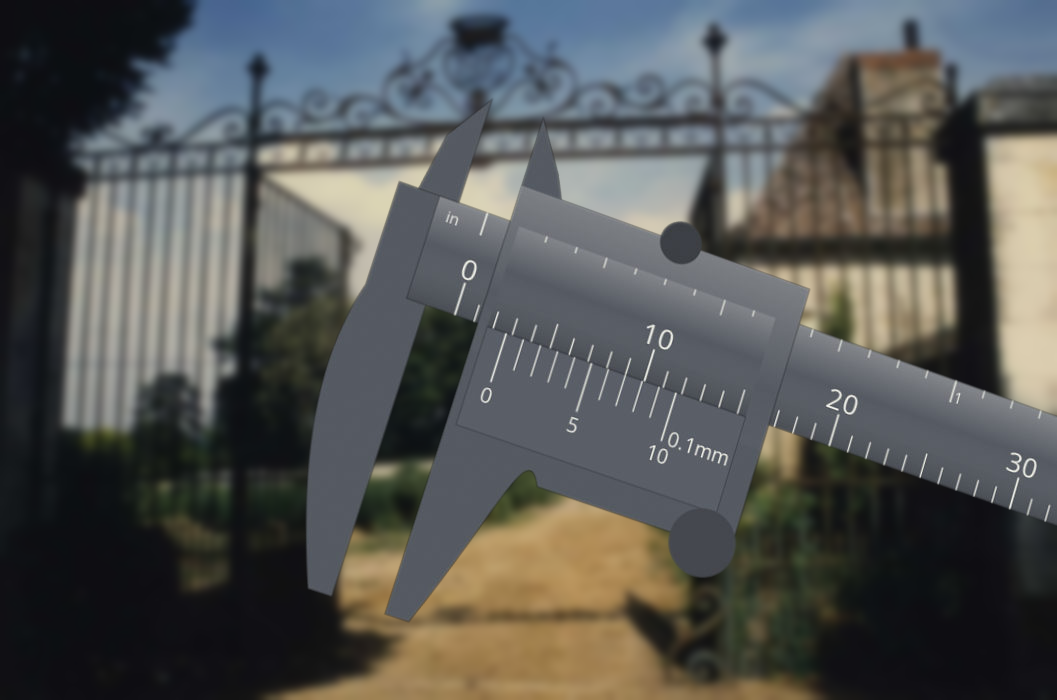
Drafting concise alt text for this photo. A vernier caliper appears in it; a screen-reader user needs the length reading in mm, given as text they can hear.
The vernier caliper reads 2.7 mm
